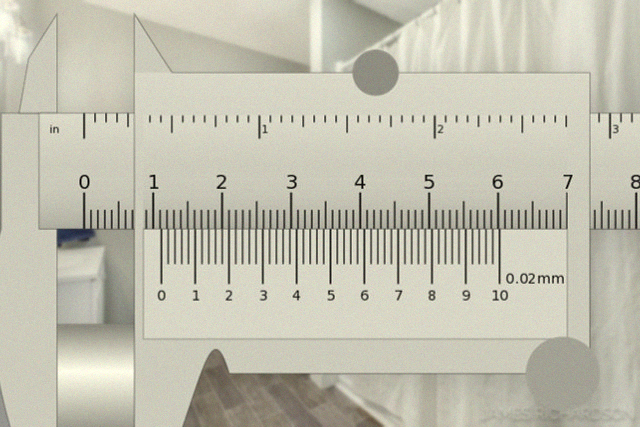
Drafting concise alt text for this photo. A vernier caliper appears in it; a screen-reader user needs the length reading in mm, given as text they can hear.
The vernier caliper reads 11.2 mm
